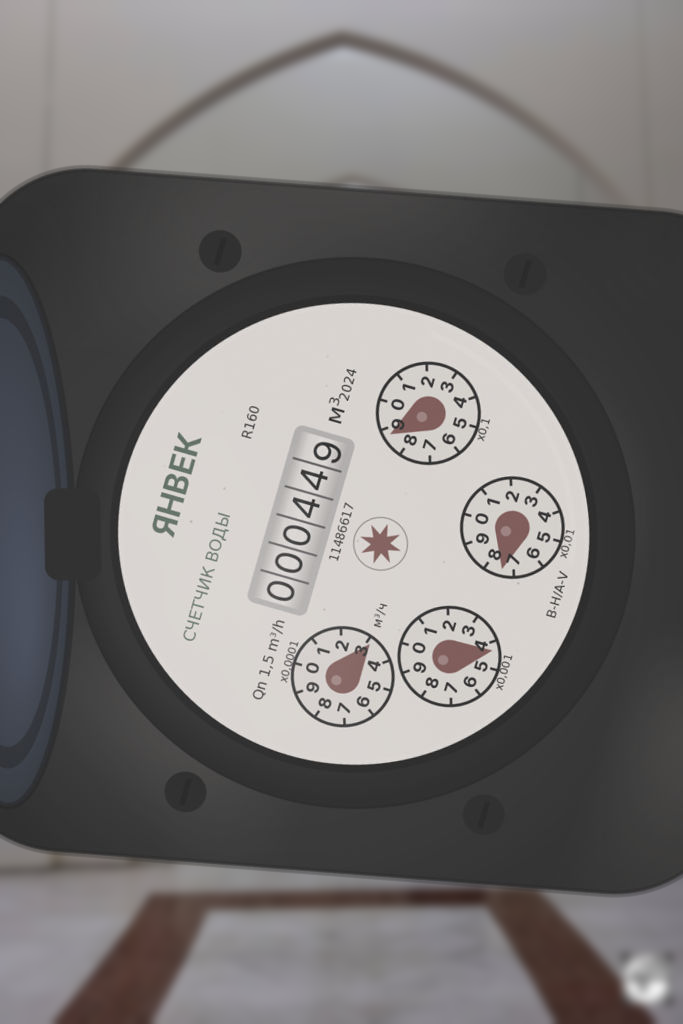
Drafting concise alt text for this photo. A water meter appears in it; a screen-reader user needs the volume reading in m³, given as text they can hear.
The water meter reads 448.8743 m³
